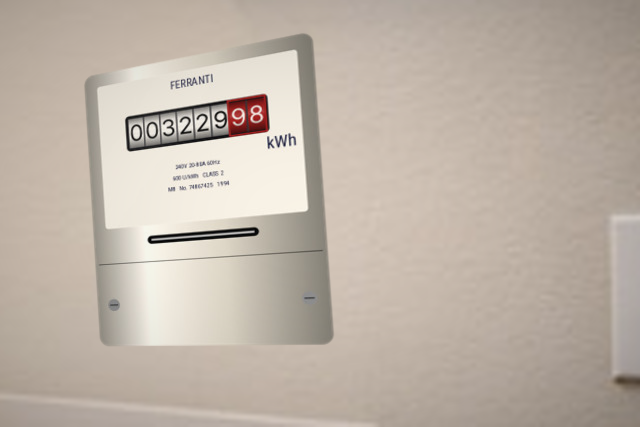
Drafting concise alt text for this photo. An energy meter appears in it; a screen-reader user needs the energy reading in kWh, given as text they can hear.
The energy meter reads 3229.98 kWh
